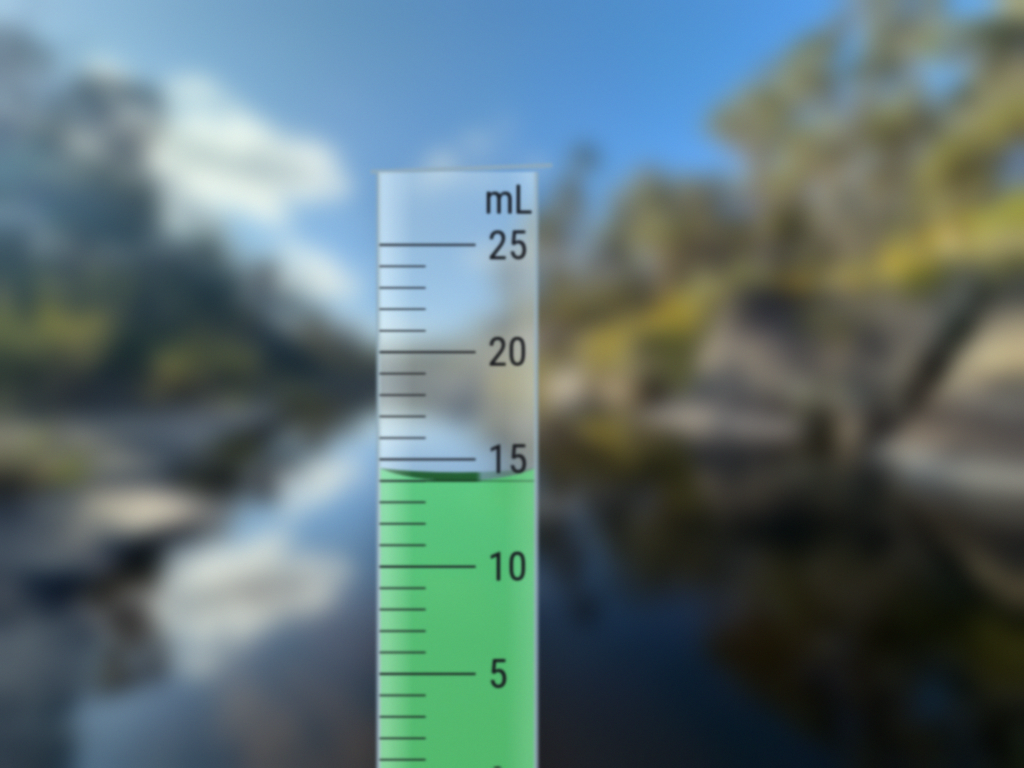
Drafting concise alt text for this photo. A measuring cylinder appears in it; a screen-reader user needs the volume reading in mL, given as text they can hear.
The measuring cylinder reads 14 mL
